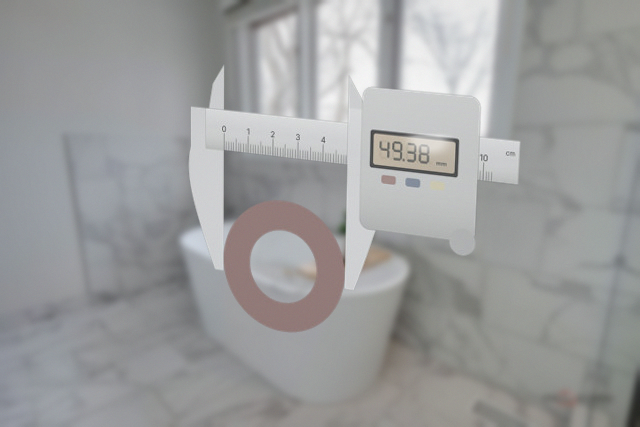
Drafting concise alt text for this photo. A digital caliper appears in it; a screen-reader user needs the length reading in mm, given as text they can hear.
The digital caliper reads 49.38 mm
